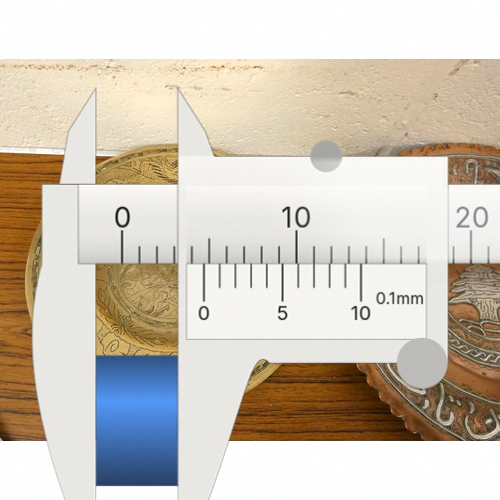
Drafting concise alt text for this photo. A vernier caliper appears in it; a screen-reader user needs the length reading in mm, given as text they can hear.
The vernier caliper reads 4.7 mm
